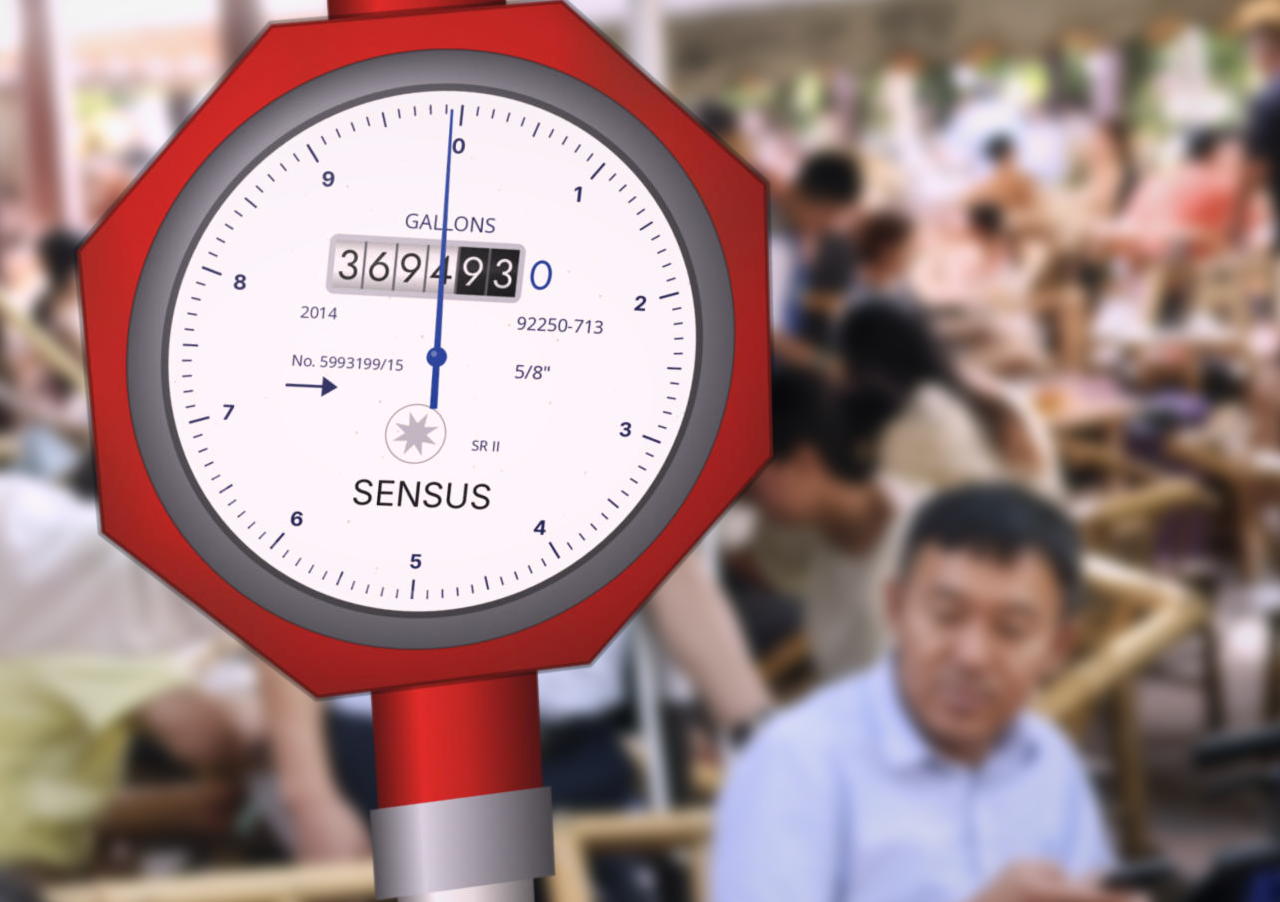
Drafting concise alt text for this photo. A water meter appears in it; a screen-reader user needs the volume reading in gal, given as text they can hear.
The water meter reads 3694929.9 gal
